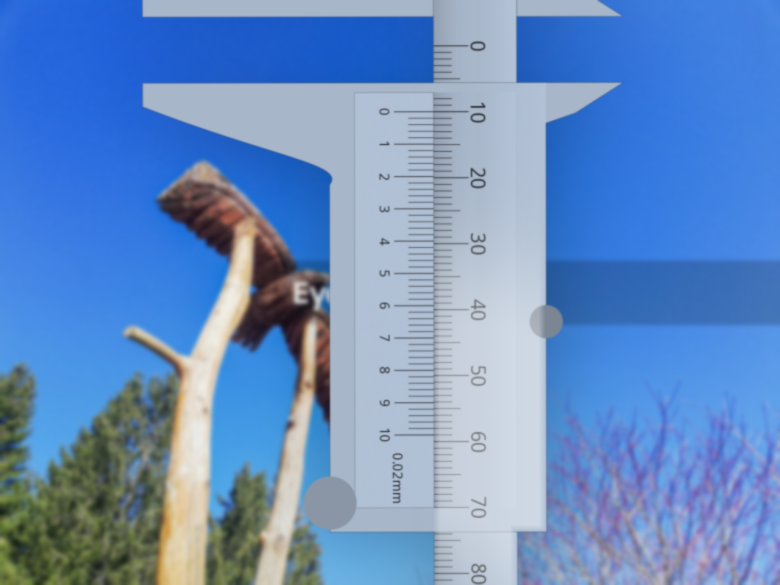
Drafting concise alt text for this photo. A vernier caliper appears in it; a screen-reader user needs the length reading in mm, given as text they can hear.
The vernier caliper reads 10.0 mm
